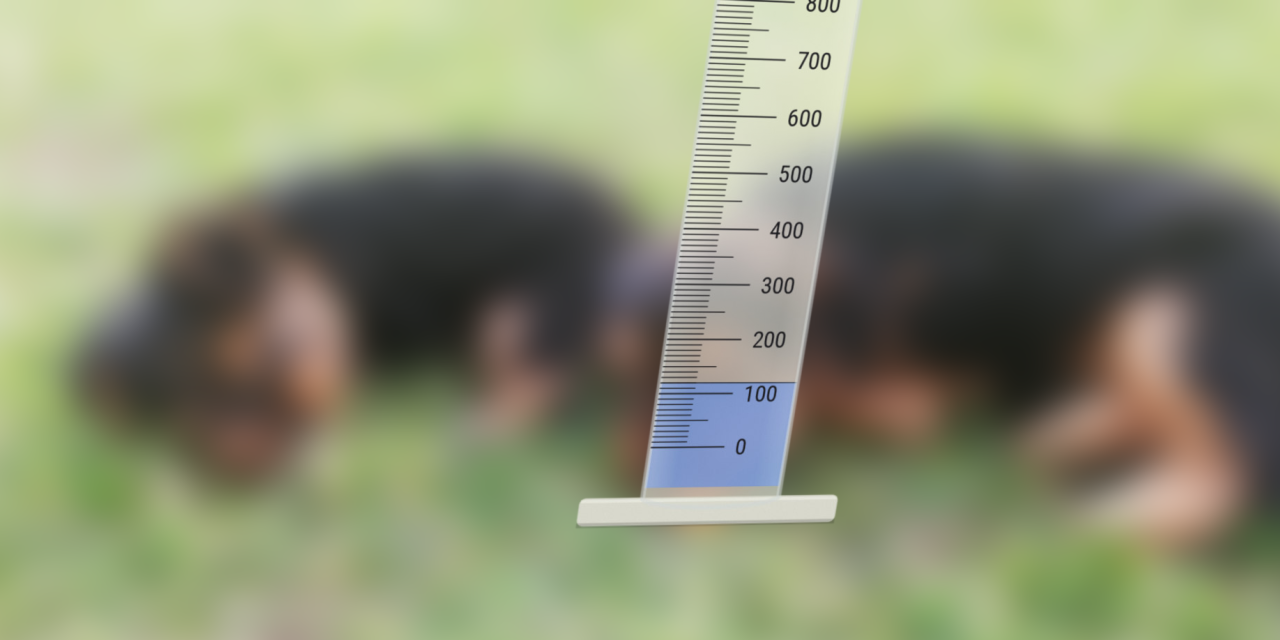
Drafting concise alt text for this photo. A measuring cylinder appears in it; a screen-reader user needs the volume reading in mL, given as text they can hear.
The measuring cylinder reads 120 mL
